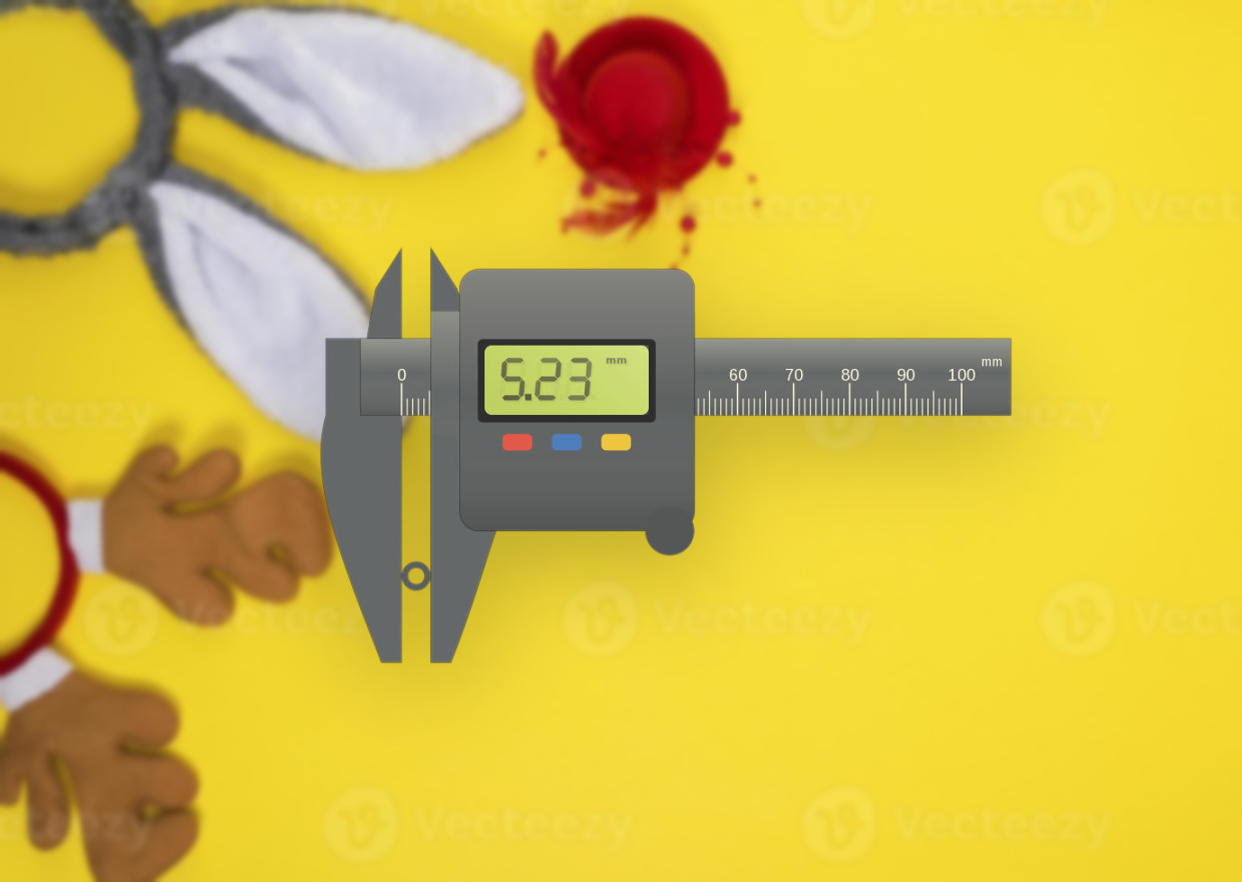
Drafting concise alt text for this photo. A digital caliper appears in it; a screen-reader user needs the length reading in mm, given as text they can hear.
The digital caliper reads 5.23 mm
